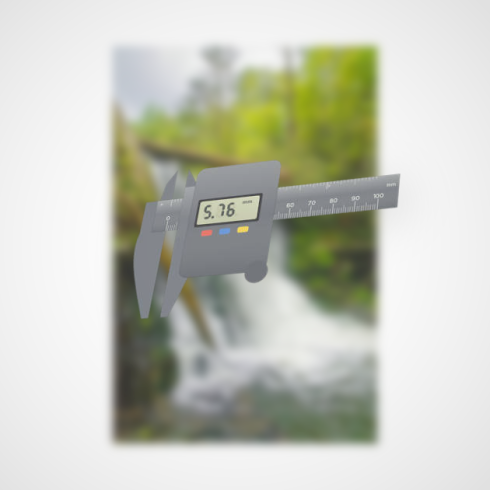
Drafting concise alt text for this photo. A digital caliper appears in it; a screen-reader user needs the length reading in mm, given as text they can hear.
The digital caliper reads 5.76 mm
